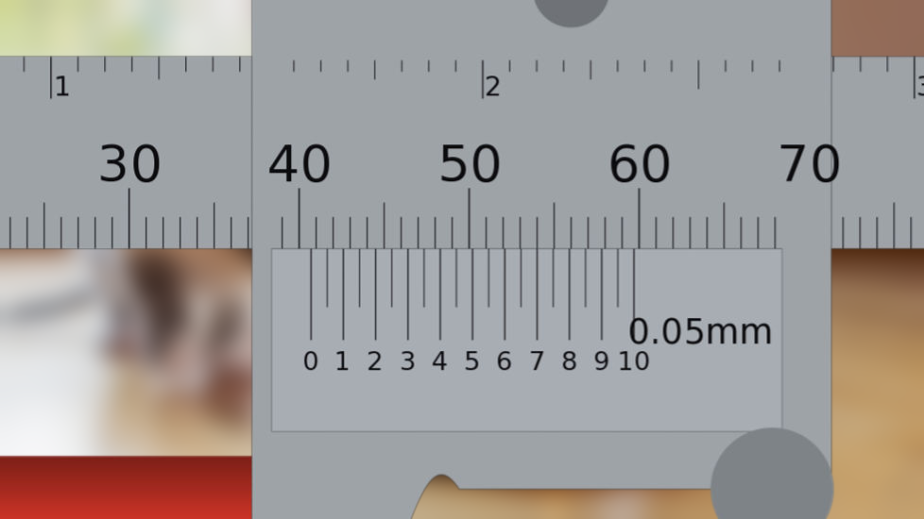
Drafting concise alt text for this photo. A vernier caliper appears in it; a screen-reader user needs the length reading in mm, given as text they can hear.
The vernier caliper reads 40.7 mm
